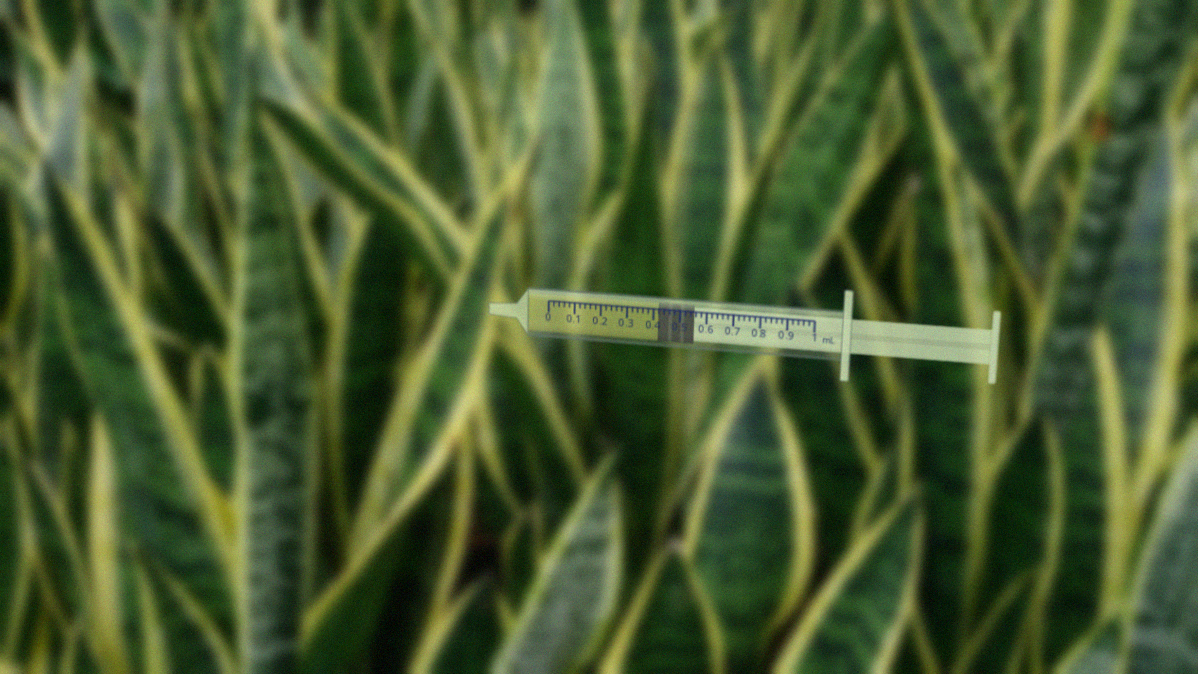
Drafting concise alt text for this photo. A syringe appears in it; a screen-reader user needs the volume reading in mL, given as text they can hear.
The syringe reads 0.42 mL
